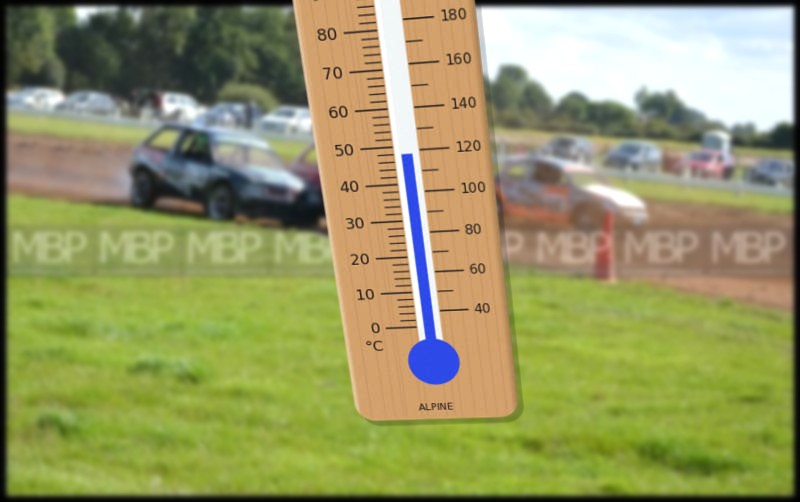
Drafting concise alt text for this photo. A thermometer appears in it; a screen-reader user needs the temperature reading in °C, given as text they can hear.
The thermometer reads 48 °C
